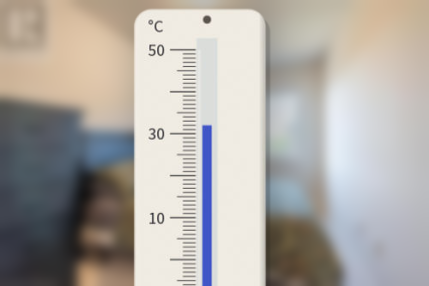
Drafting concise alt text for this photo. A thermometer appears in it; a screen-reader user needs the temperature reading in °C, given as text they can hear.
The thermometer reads 32 °C
